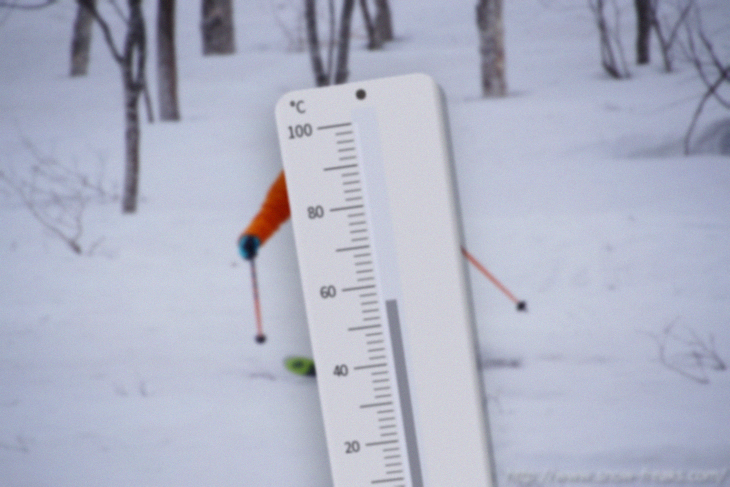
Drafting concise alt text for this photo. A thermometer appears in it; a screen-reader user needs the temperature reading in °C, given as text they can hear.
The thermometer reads 56 °C
